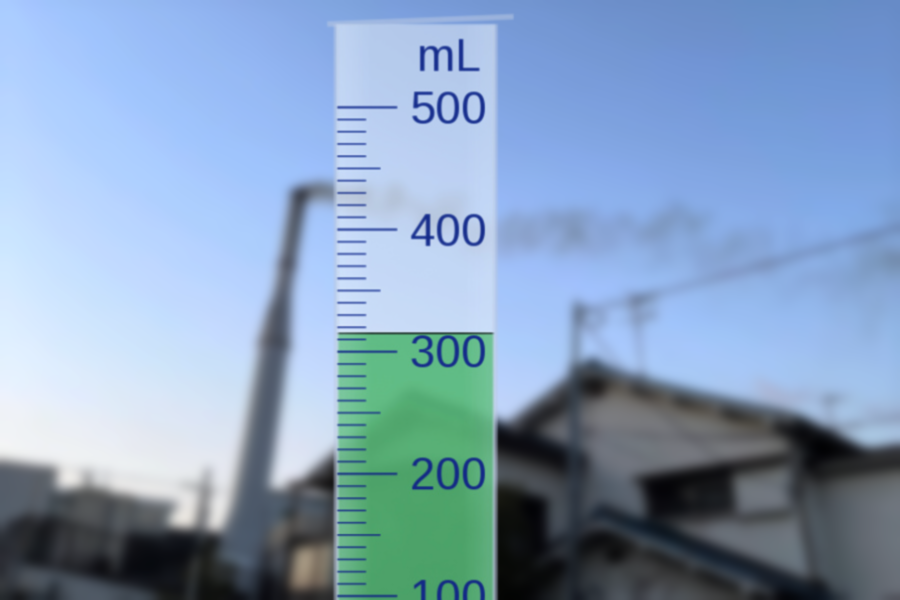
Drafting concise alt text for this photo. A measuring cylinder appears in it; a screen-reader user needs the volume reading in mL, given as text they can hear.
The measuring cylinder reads 315 mL
